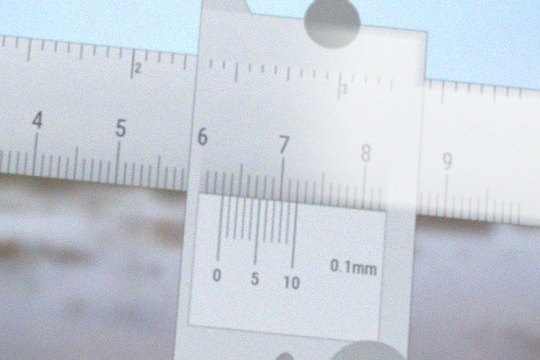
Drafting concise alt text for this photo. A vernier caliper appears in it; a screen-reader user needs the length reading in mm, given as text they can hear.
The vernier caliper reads 63.0 mm
